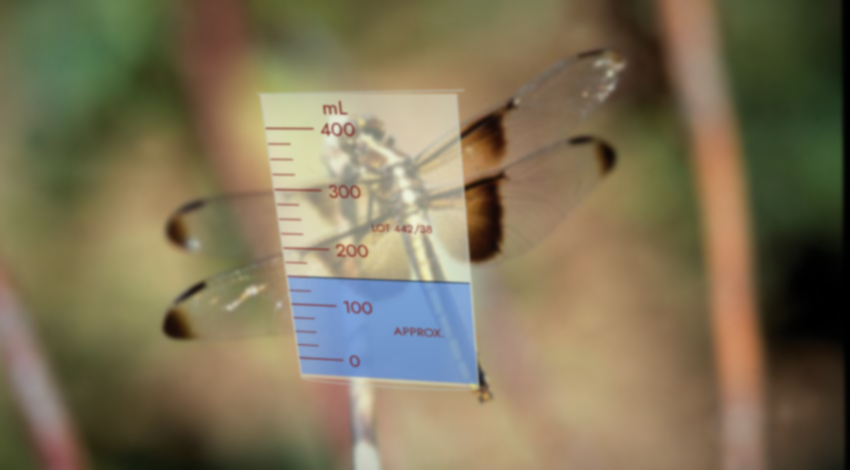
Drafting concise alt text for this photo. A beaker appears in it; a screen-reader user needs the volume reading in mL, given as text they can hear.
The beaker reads 150 mL
